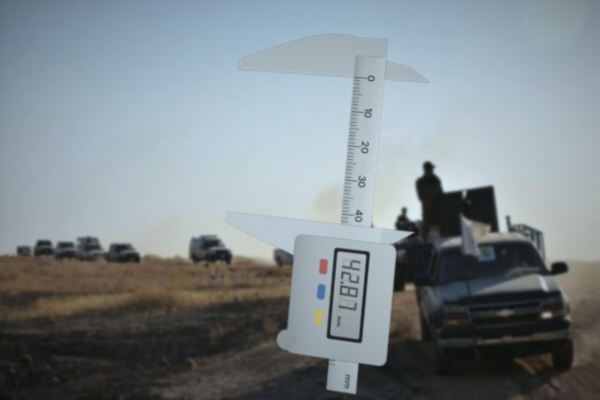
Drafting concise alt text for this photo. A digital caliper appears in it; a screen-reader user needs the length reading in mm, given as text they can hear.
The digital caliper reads 42.87 mm
